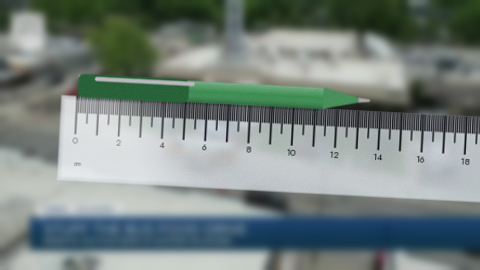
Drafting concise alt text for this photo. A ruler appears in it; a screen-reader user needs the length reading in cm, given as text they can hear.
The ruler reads 13.5 cm
